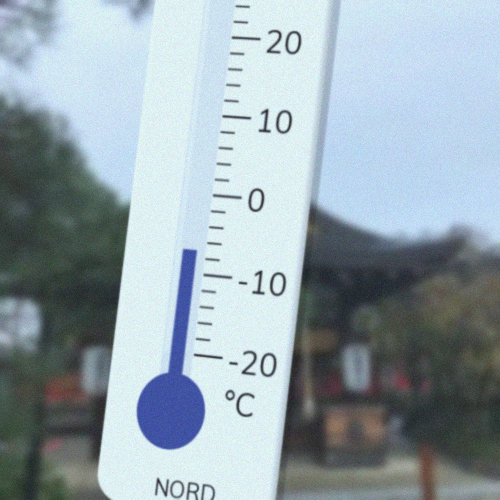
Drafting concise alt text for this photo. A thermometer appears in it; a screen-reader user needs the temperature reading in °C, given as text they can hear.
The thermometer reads -7 °C
